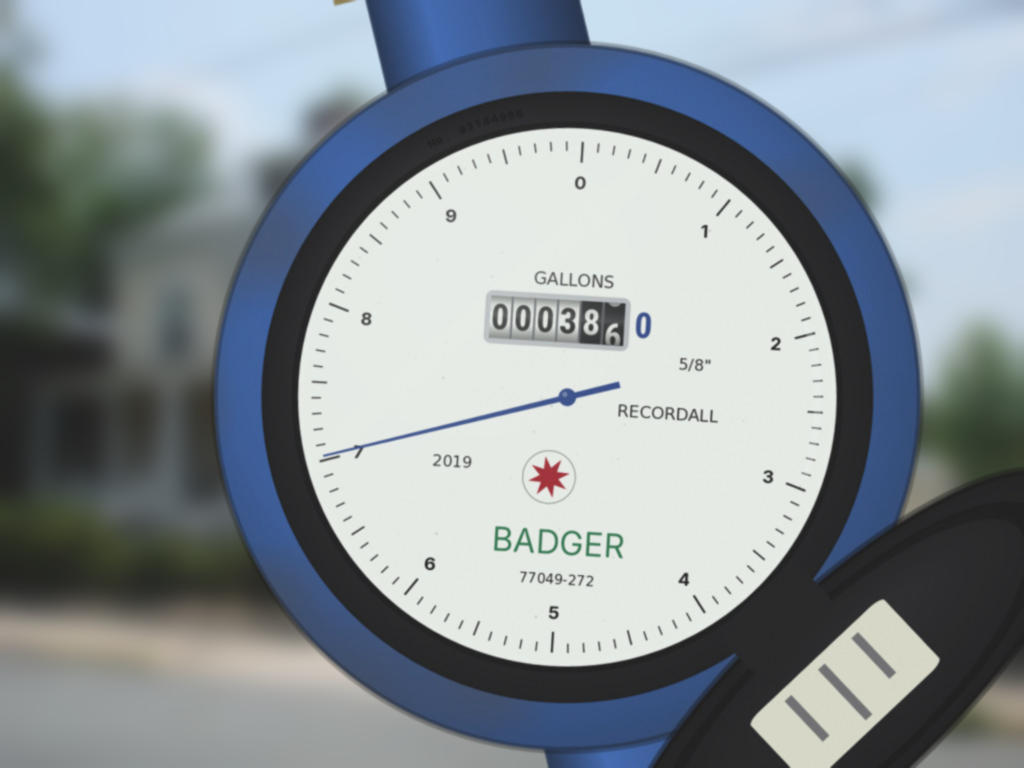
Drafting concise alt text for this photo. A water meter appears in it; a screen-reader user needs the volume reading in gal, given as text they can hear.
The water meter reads 3857.0 gal
